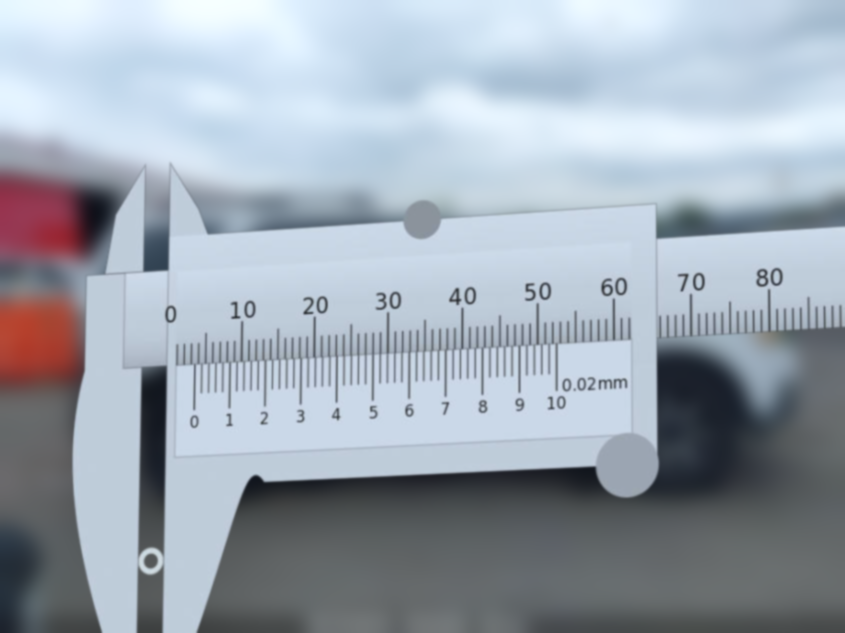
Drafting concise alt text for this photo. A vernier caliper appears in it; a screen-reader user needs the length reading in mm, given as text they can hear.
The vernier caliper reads 3.5 mm
